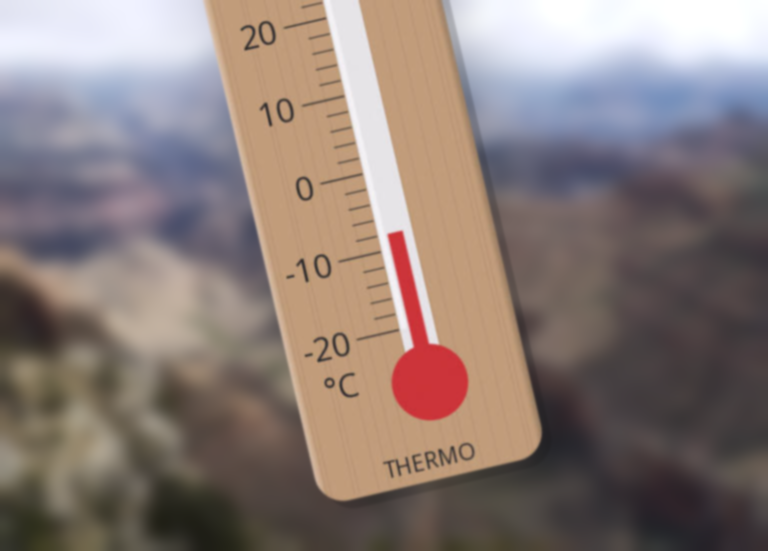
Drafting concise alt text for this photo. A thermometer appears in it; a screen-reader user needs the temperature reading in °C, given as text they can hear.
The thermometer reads -8 °C
